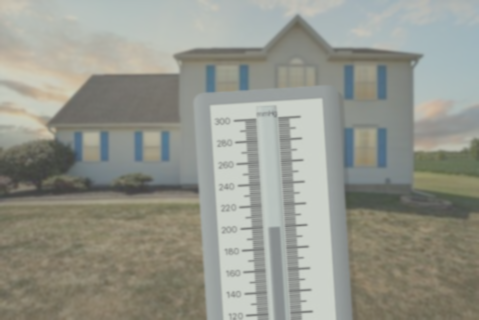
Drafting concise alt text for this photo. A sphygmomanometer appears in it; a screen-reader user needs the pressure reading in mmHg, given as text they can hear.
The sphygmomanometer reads 200 mmHg
